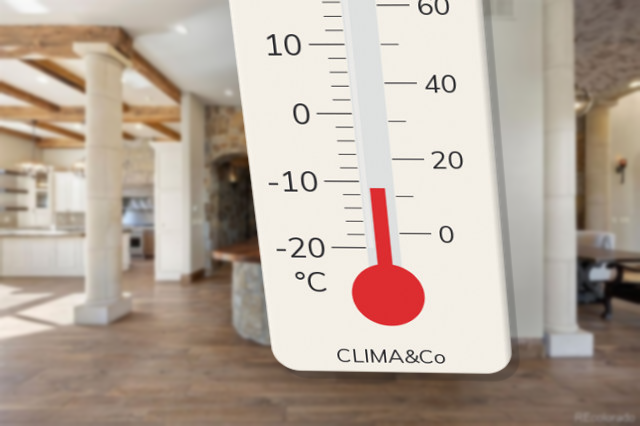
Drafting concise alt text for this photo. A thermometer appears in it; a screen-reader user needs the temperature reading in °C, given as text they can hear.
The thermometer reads -11 °C
